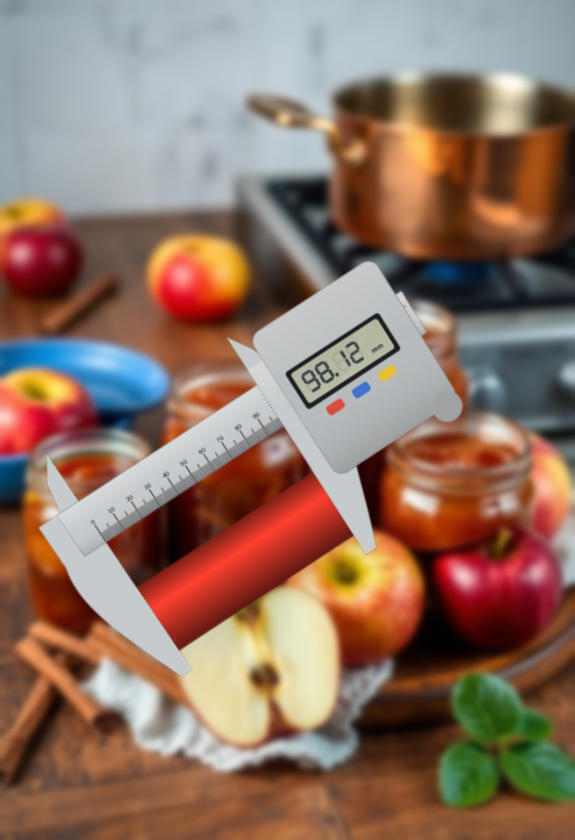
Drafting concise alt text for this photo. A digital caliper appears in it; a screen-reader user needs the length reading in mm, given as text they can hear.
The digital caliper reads 98.12 mm
